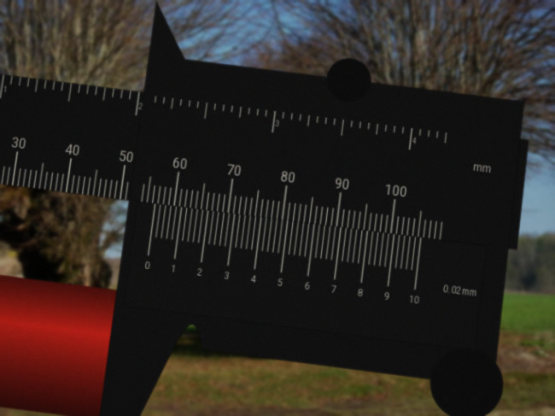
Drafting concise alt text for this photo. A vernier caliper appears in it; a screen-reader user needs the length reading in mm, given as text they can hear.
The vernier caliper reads 56.5 mm
